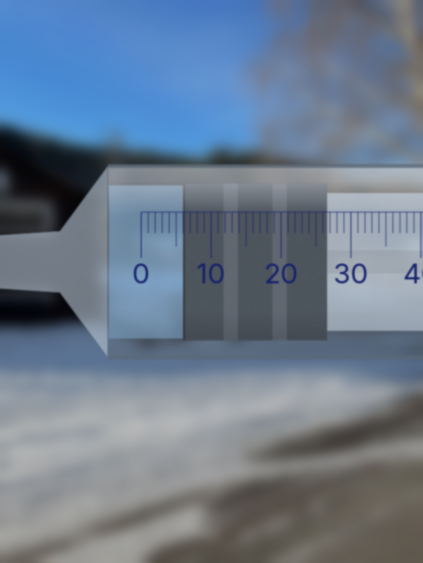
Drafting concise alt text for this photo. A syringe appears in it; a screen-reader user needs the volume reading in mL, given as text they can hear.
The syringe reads 6 mL
